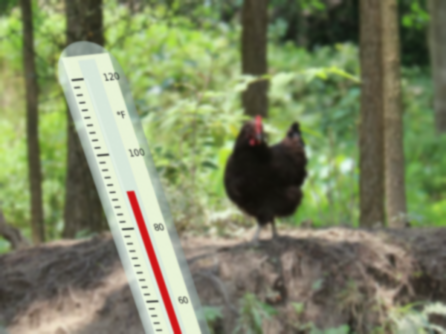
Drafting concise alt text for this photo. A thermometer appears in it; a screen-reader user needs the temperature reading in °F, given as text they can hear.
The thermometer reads 90 °F
